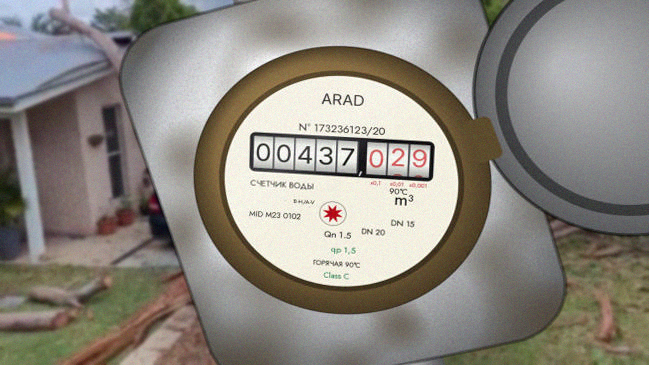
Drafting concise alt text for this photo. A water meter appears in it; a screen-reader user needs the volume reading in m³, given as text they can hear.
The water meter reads 437.029 m³
